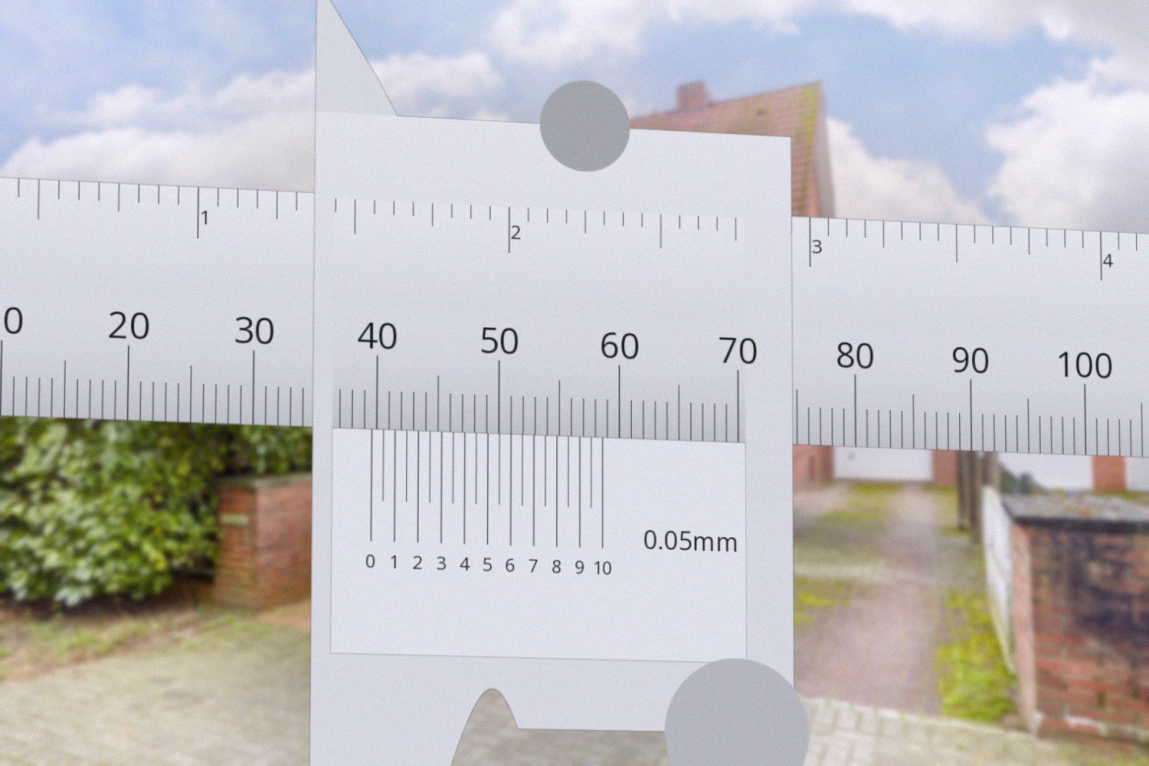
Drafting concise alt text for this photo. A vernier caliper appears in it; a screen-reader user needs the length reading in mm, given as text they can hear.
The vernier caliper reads 39.6 mm
